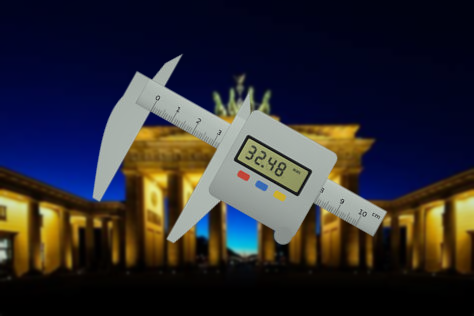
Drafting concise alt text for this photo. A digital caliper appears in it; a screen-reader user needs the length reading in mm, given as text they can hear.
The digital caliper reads 32.48 mm
